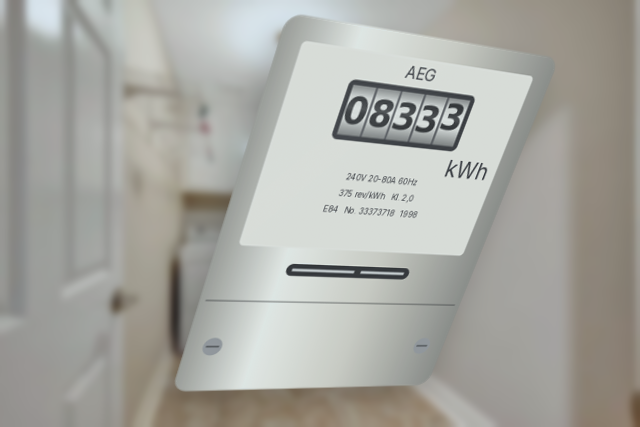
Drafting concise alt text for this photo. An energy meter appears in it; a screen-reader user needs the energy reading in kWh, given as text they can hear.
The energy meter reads 8333 kWh
